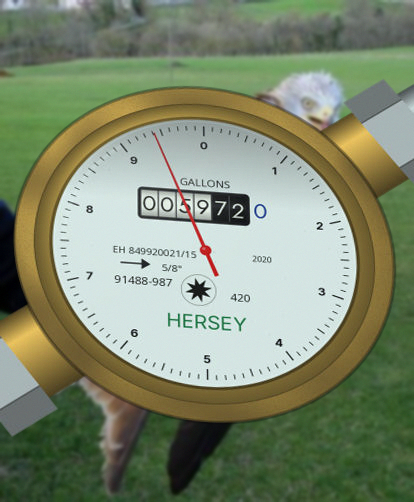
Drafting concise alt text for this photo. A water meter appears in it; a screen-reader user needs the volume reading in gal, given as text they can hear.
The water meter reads 59719.4 gal
